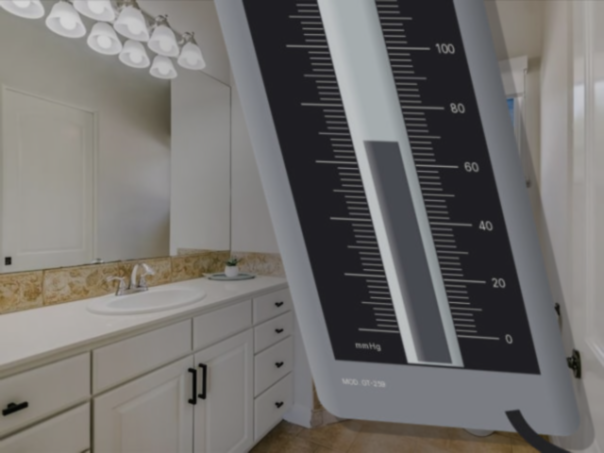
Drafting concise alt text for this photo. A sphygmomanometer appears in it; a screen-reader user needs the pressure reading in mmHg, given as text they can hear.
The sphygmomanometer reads 68 mmHg
